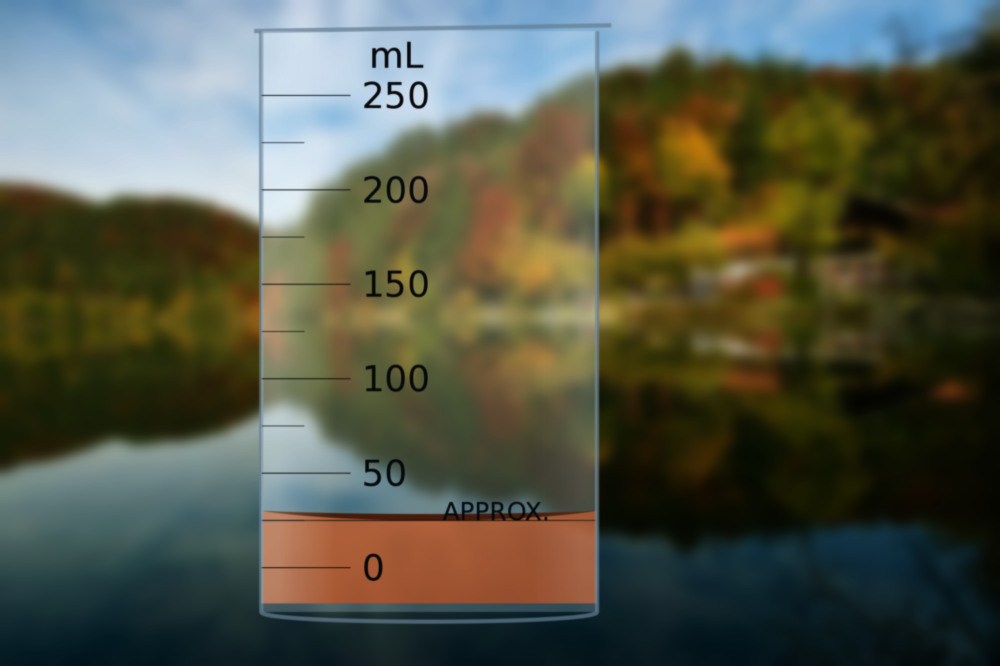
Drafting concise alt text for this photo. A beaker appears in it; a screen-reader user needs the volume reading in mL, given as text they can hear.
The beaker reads 25 mL
